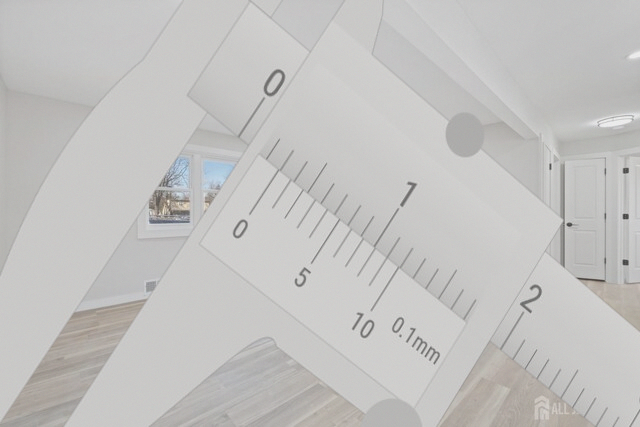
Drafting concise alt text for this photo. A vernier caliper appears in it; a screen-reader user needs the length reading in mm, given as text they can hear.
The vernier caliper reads 2.9 mm
